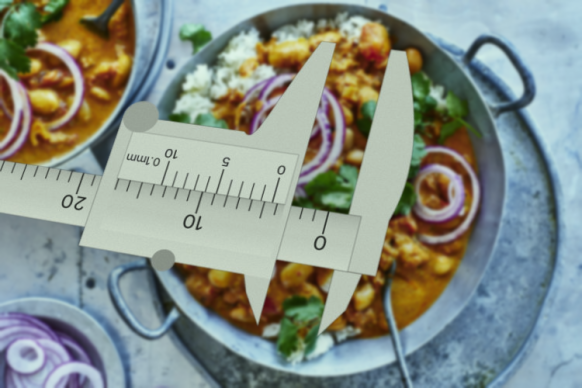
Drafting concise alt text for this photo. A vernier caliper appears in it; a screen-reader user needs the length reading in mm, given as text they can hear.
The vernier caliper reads 4.4 mm
